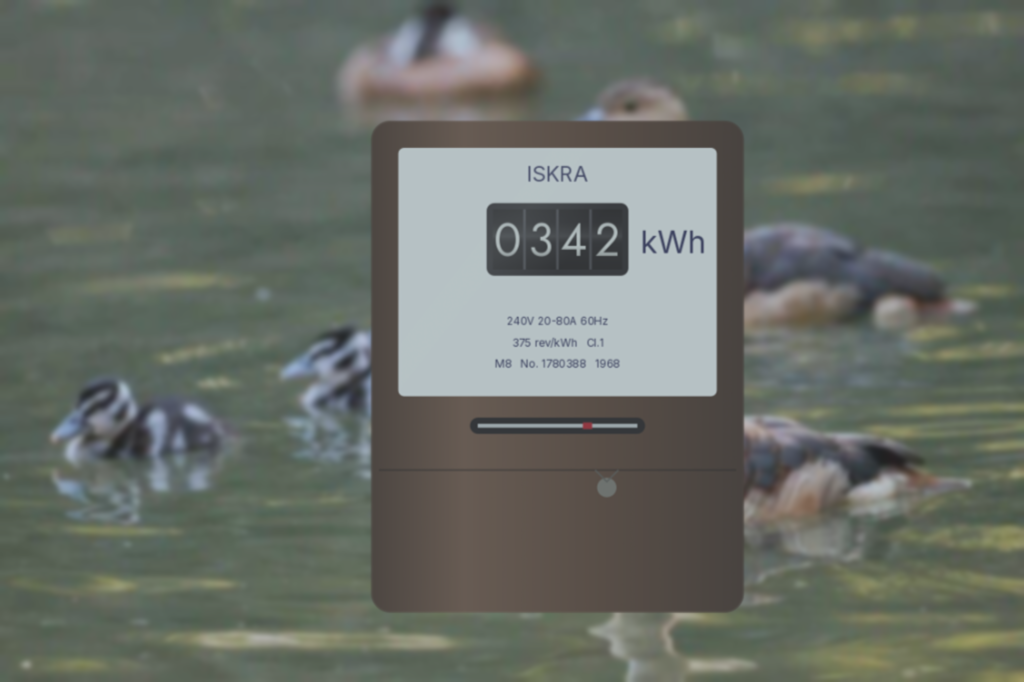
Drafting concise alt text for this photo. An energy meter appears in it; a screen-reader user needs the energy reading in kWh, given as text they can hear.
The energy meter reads 342 kWh
